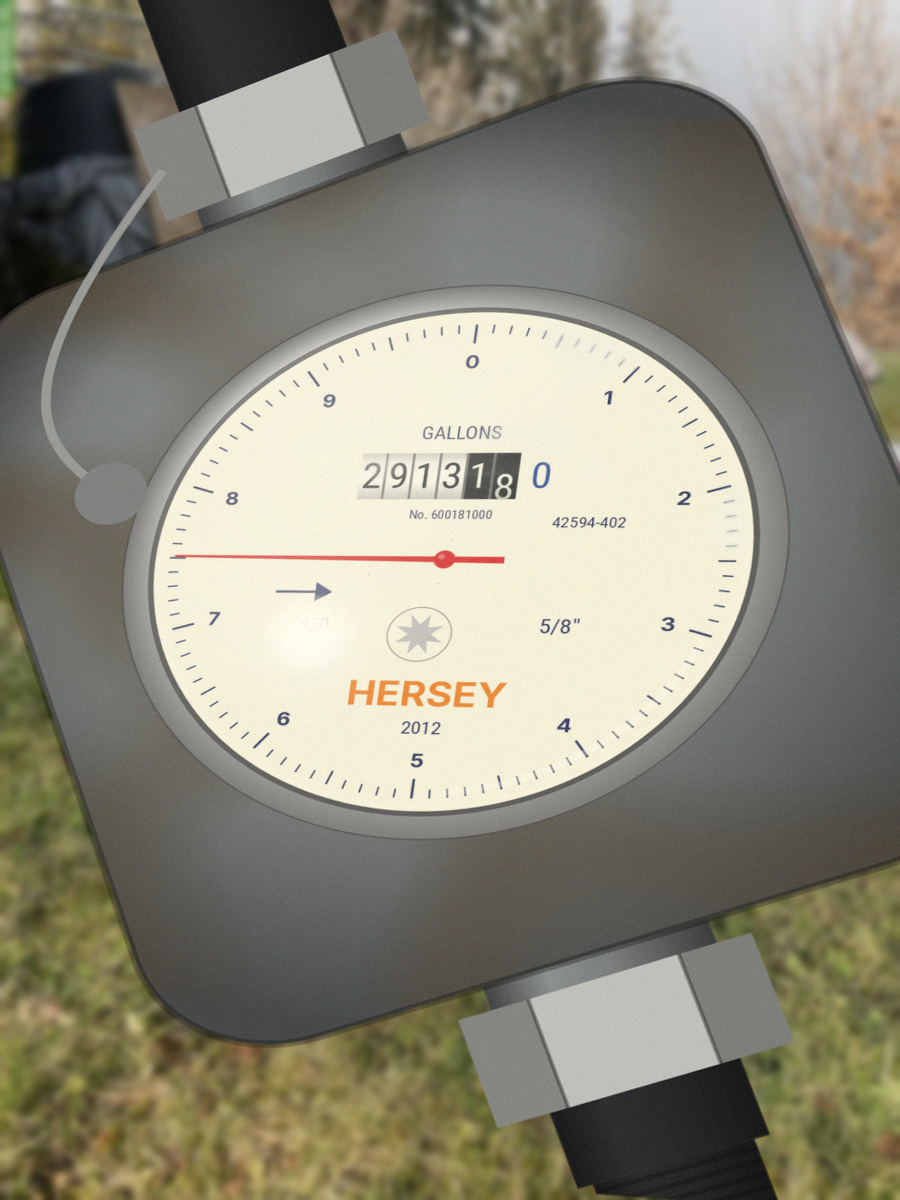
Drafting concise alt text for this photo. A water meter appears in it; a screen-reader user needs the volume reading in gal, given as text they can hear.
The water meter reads 2913177.5 gal
